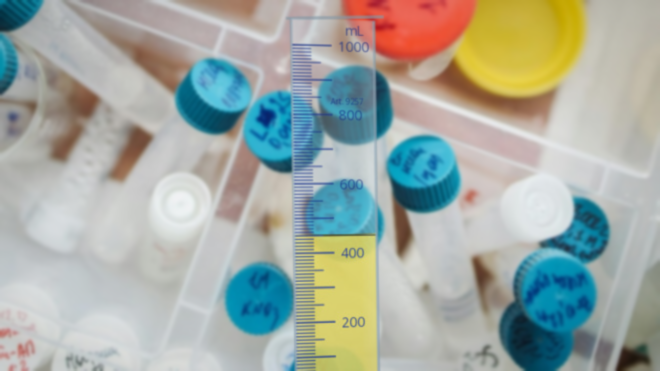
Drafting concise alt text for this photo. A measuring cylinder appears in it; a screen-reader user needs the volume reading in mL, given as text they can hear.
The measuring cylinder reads 450 mL
